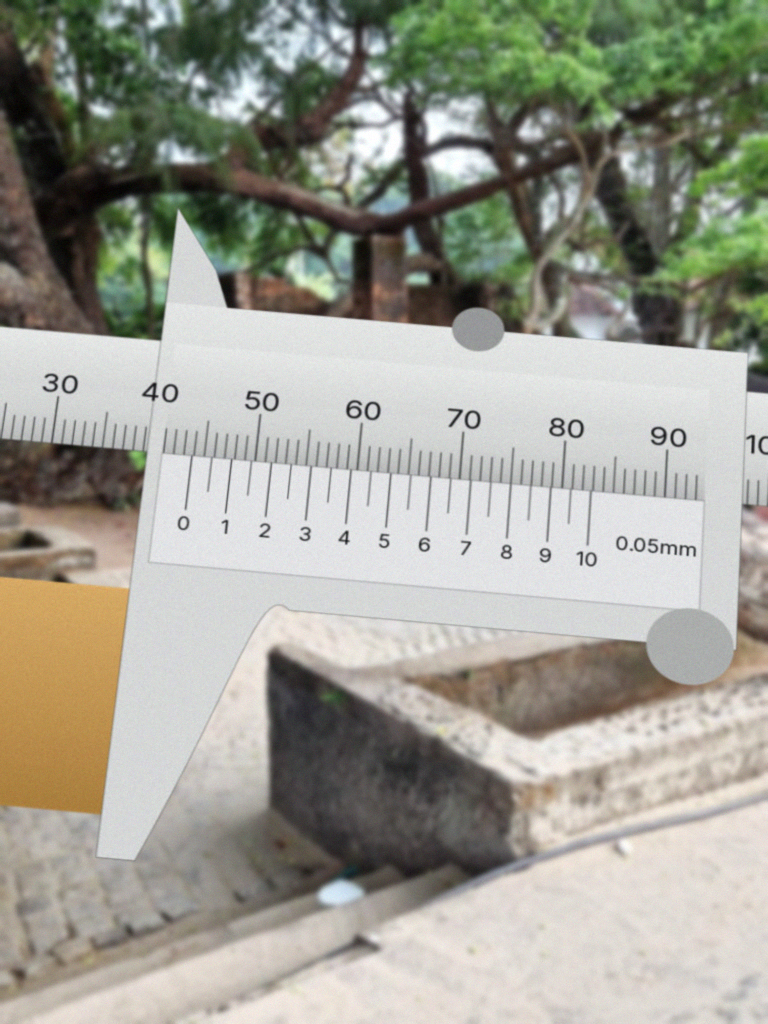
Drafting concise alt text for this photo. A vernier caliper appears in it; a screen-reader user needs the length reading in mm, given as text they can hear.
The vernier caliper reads 43.8 mm
